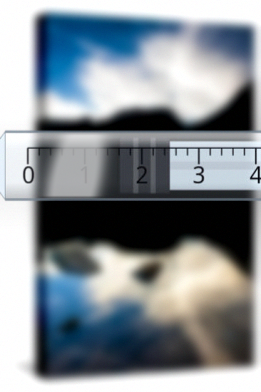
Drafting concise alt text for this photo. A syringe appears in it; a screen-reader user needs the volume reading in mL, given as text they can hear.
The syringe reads 1.6 mL
